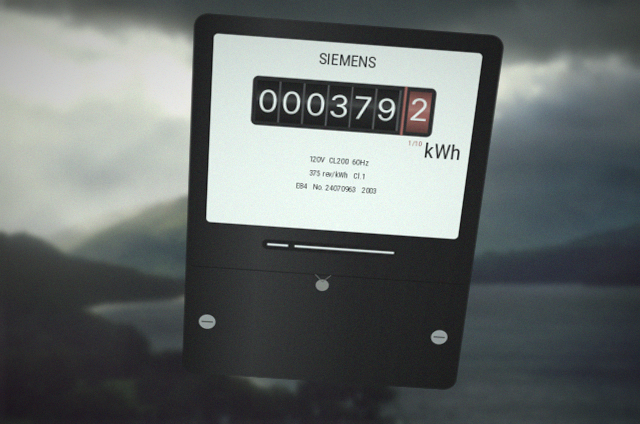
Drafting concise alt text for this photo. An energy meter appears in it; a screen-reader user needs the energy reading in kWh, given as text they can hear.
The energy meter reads 379.2 kWh
